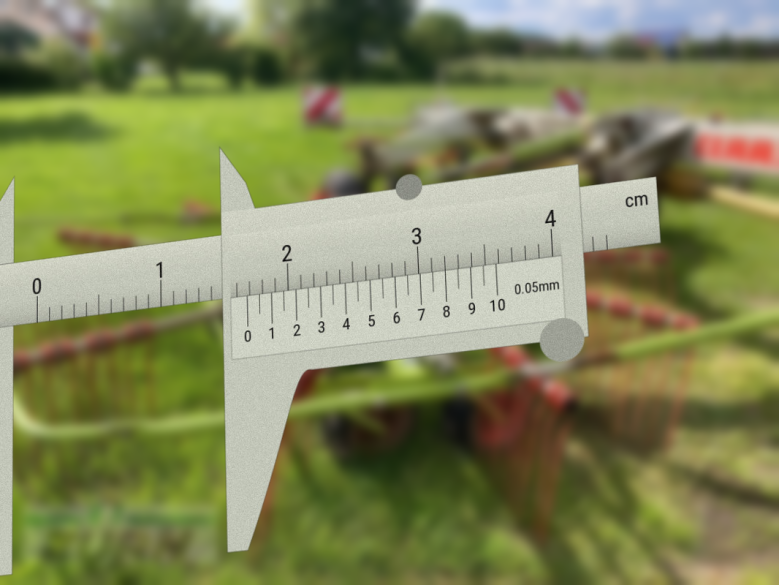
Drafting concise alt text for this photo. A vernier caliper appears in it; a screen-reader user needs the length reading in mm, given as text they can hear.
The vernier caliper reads 16.8 mm
